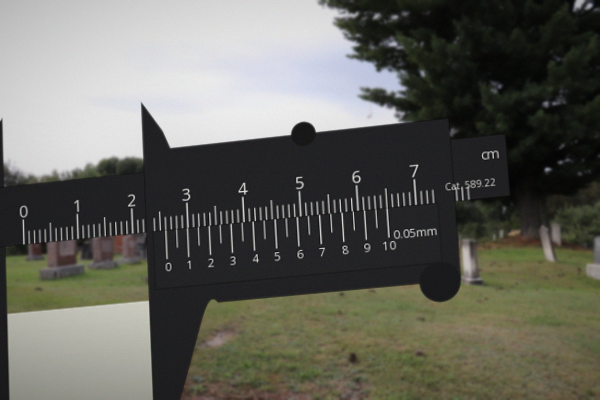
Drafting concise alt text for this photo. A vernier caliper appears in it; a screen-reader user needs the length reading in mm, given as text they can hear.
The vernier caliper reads 26.0 mm
